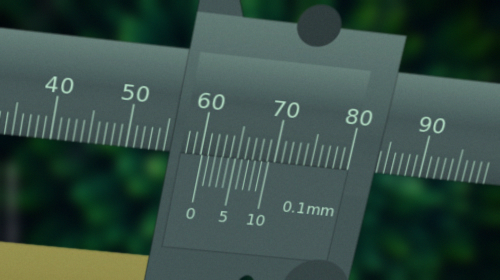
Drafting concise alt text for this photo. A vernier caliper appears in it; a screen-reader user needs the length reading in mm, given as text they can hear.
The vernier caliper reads 60.2 mm
